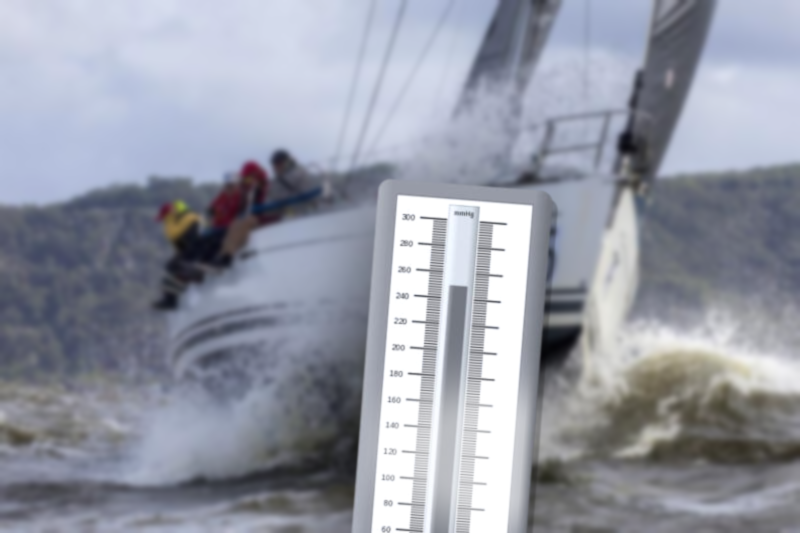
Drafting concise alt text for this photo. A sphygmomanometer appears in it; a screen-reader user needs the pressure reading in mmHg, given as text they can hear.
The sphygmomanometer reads 250 mmHg
